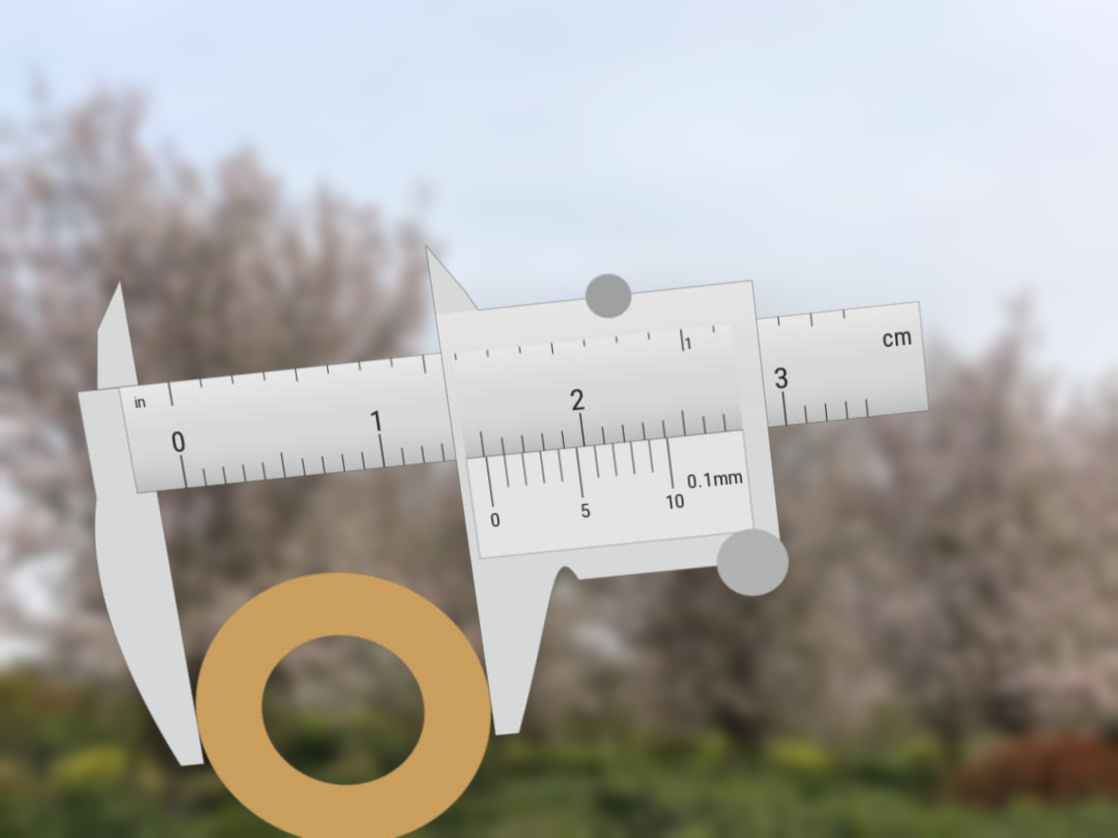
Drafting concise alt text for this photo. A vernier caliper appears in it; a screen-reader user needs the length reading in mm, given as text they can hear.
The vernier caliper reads 15.1 mm
